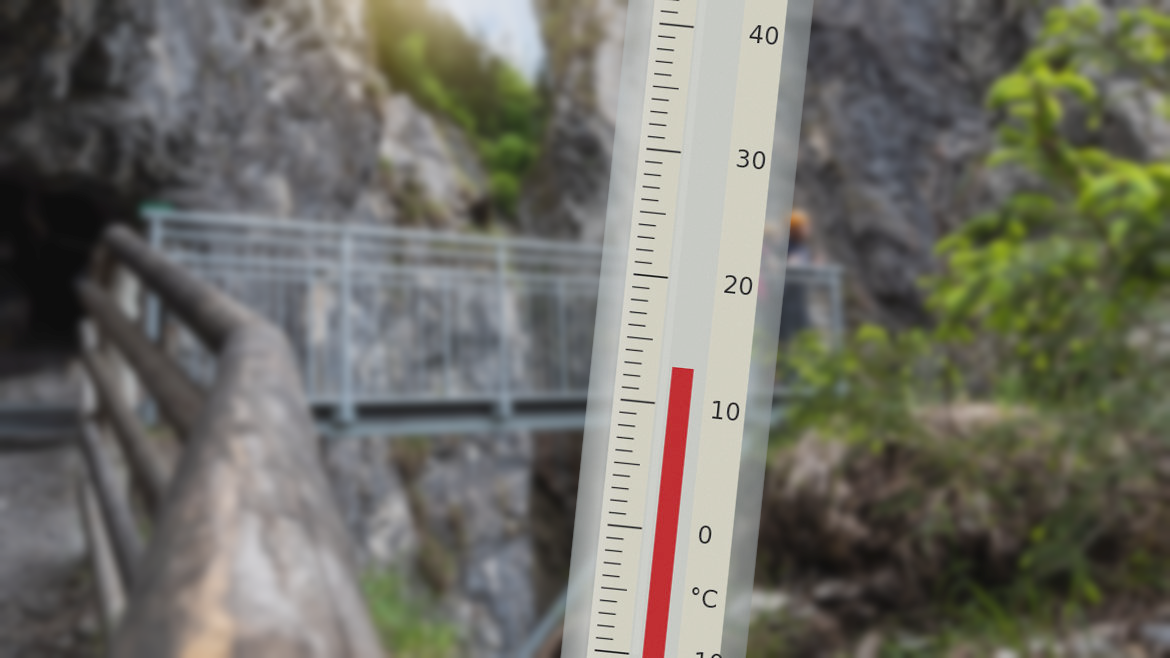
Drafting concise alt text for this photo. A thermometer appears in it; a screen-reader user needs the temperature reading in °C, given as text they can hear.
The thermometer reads 13 °C
